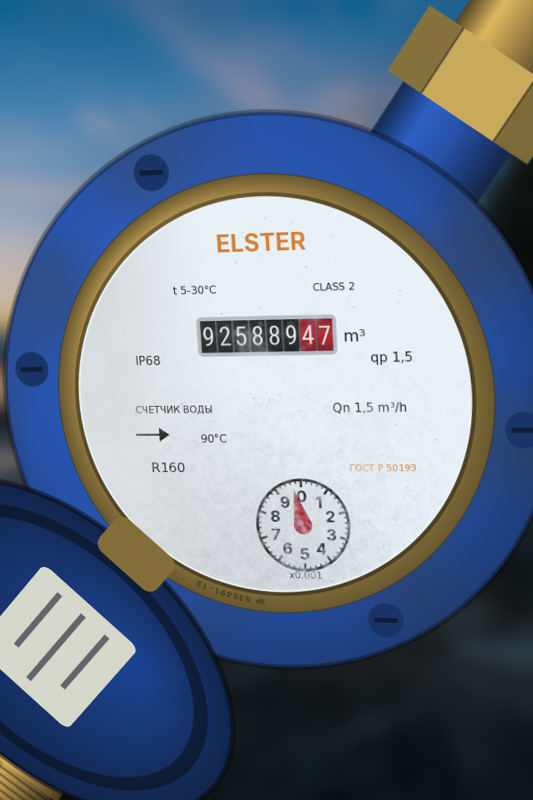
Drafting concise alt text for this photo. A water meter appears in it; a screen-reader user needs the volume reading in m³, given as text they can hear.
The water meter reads 925889.469 m³
